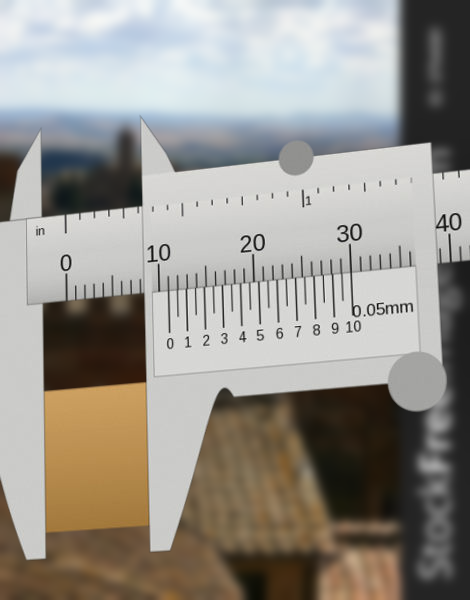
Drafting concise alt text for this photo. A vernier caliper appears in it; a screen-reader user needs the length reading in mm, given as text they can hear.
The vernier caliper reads 11.0 mm
